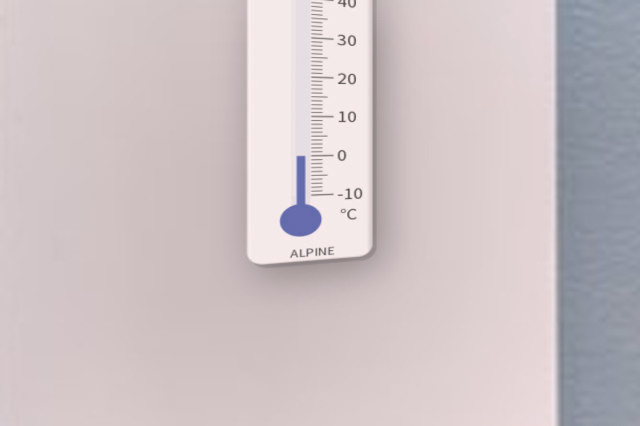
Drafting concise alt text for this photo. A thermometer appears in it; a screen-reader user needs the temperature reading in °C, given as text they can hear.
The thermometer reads 0 °C
